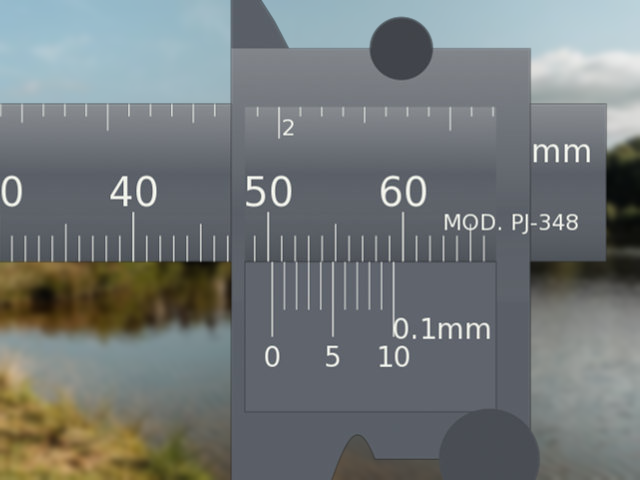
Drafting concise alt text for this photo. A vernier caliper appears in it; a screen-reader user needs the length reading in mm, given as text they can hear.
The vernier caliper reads 50.3 mm
